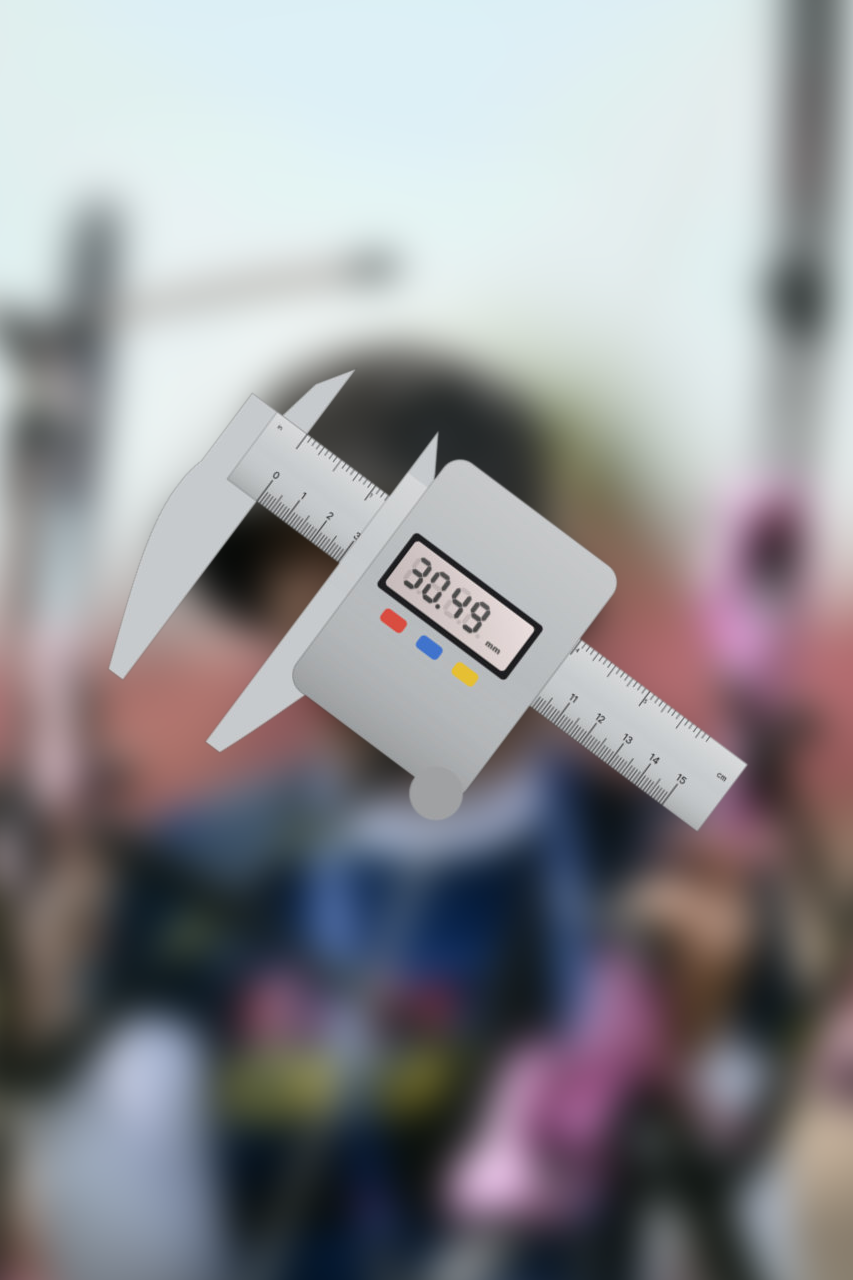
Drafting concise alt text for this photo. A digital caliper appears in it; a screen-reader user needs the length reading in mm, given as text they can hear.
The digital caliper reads 30.49 mm
